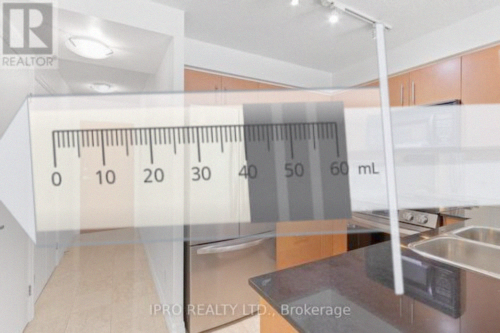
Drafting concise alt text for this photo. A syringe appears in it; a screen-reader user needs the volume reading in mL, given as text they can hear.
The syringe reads 40 mL
